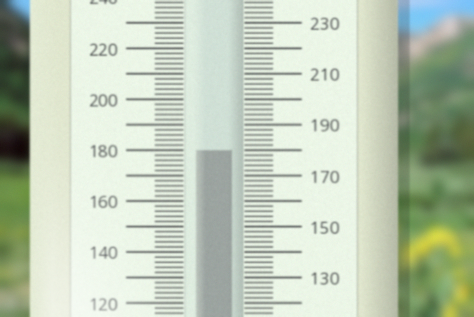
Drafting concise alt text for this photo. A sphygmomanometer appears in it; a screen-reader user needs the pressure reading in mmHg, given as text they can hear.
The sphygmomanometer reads 180 mmHg
